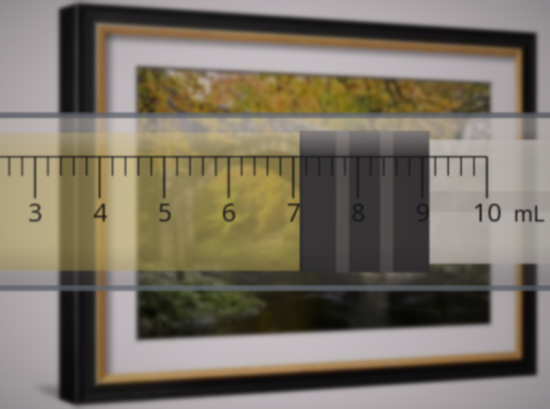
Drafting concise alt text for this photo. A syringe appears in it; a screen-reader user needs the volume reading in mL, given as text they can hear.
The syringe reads 7.1 mL
